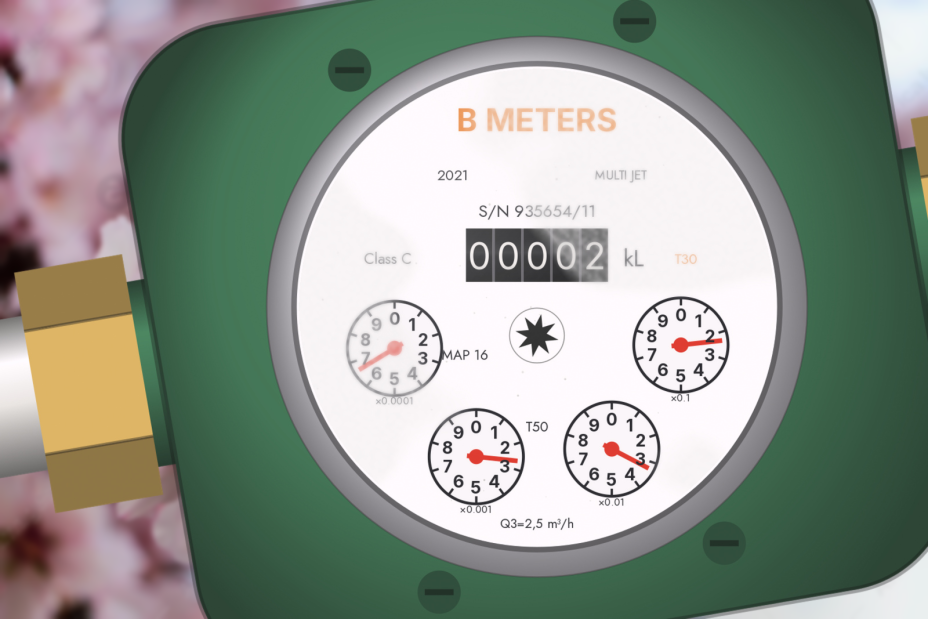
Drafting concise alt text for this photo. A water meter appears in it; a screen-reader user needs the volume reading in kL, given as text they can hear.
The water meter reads 2.2326 kL
